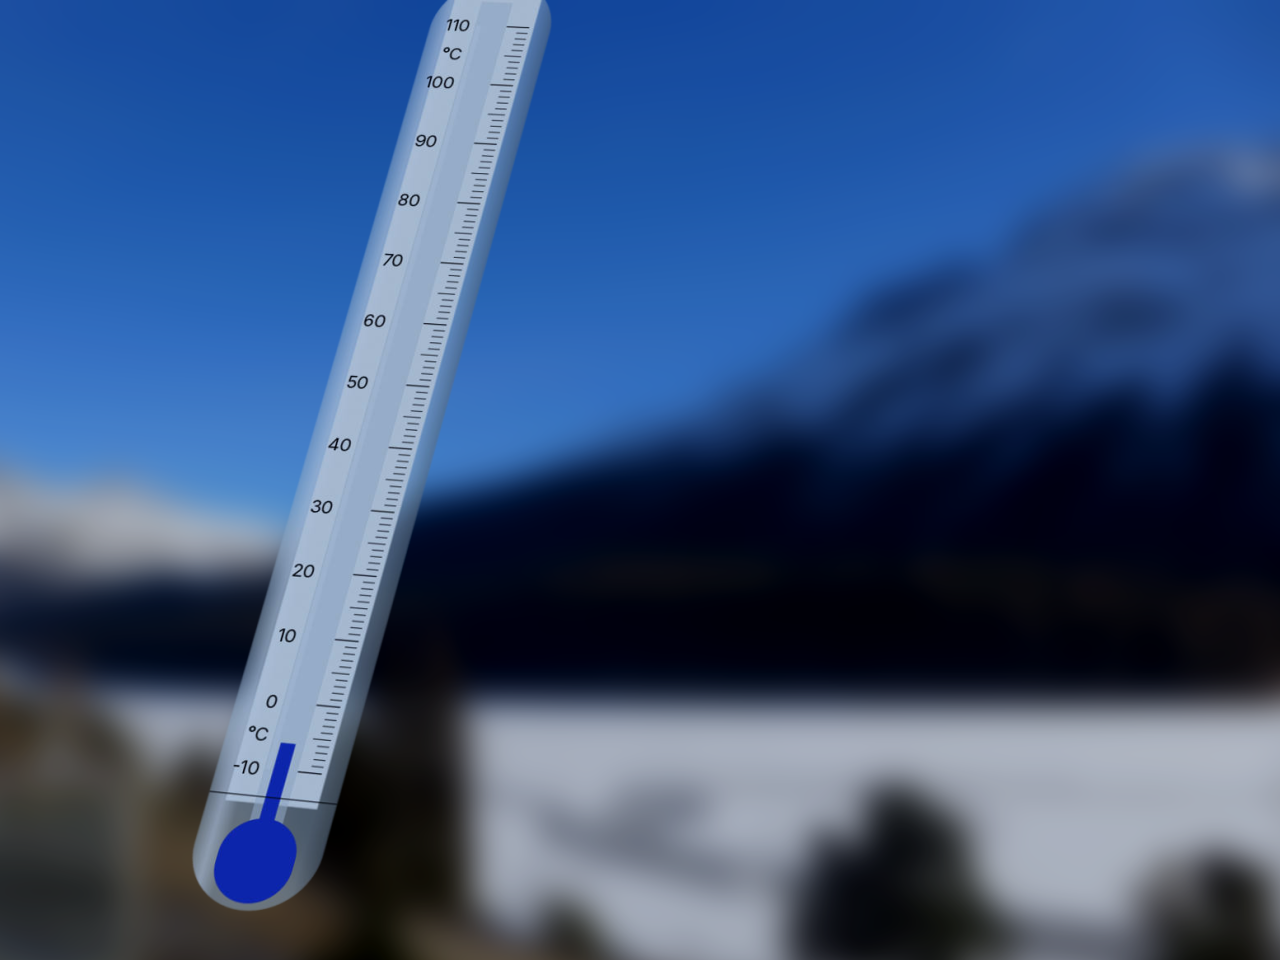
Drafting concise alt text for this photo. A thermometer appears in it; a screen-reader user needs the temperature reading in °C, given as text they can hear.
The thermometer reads -6 °C
